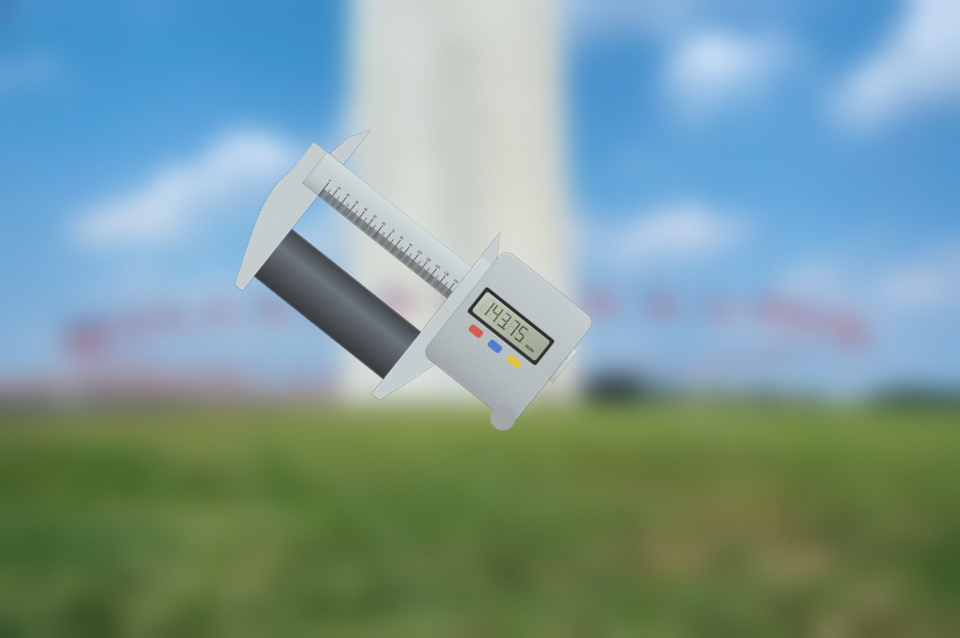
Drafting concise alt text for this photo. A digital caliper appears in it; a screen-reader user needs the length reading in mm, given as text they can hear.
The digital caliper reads 143.75 mm
